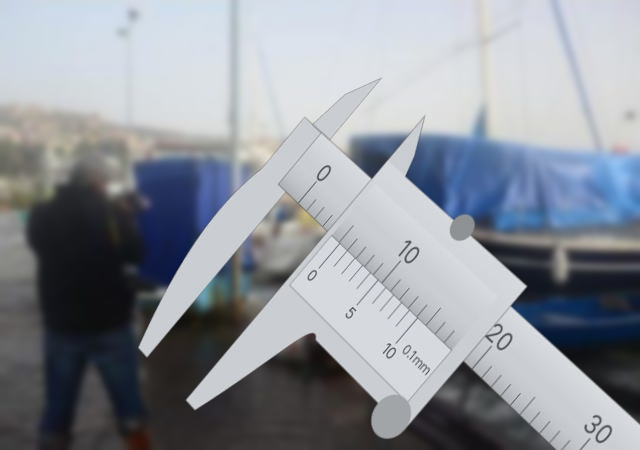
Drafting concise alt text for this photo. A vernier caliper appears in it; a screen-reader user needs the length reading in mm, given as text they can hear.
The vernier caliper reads 5.1 mm
